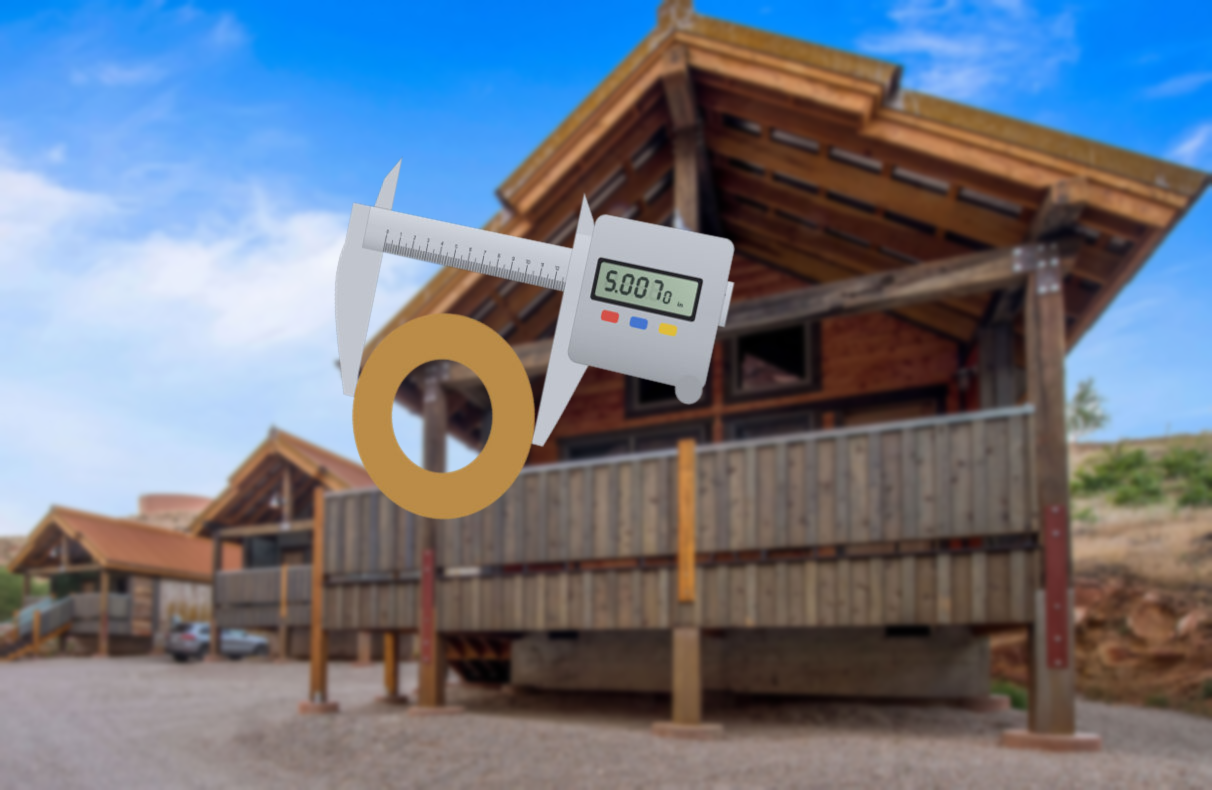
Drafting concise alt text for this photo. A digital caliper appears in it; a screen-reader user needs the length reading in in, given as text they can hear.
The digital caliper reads 5.0070 in
